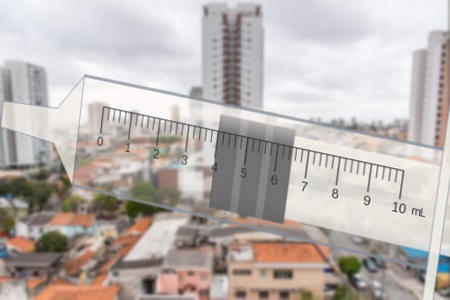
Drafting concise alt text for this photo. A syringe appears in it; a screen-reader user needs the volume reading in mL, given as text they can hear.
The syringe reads 4 mL
